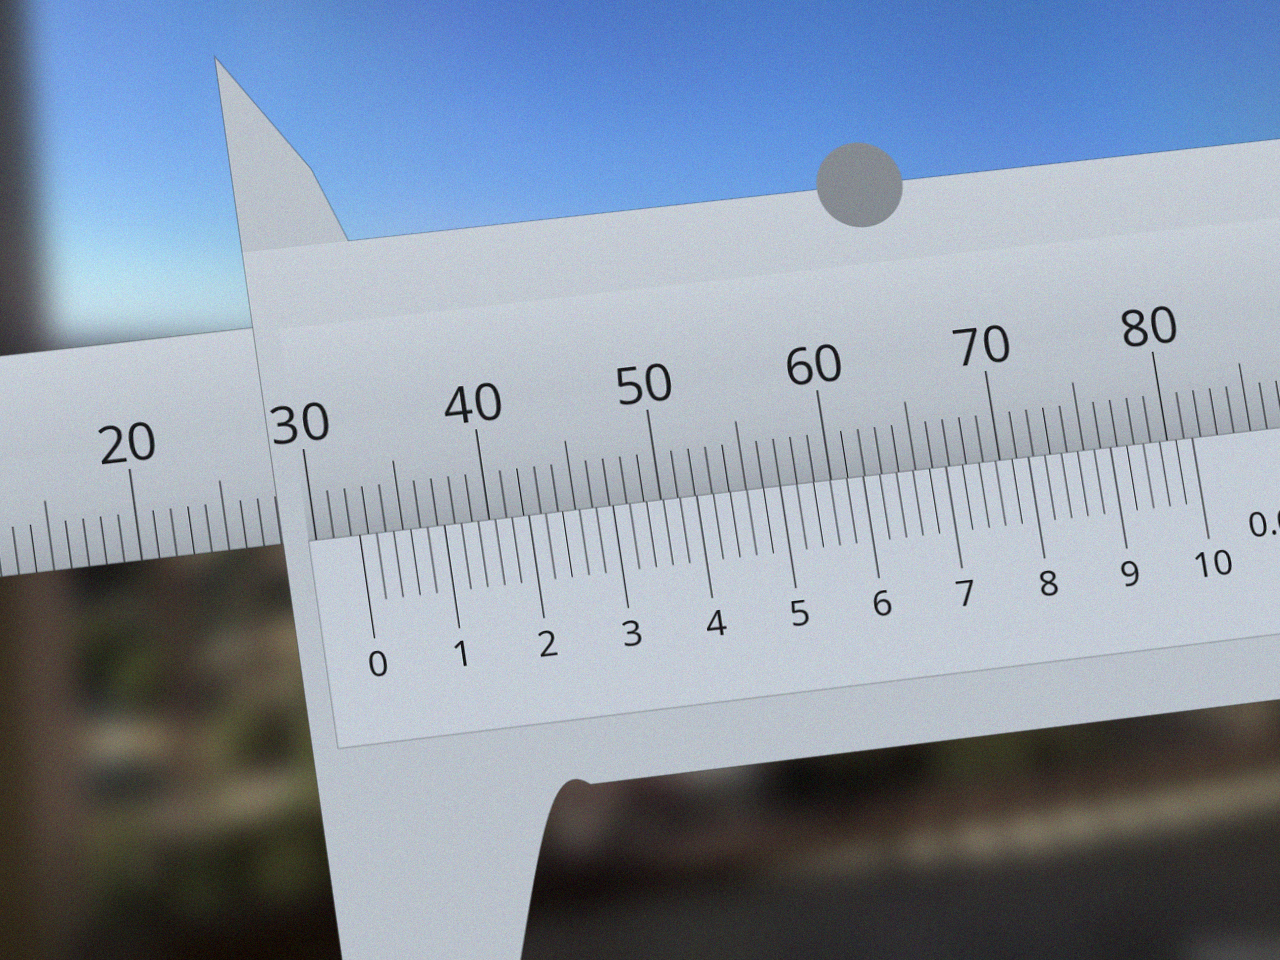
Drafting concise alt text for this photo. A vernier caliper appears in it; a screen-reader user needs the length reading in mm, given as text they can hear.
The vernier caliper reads 32.5 mm
